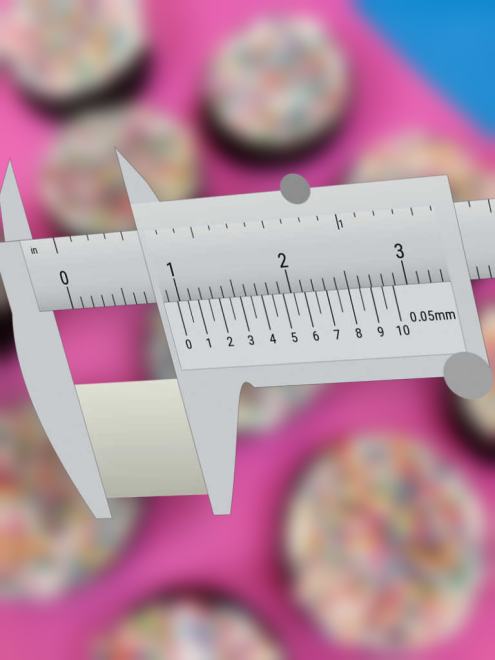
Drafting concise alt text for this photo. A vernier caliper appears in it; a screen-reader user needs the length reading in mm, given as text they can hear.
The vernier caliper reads 9.8 mm
